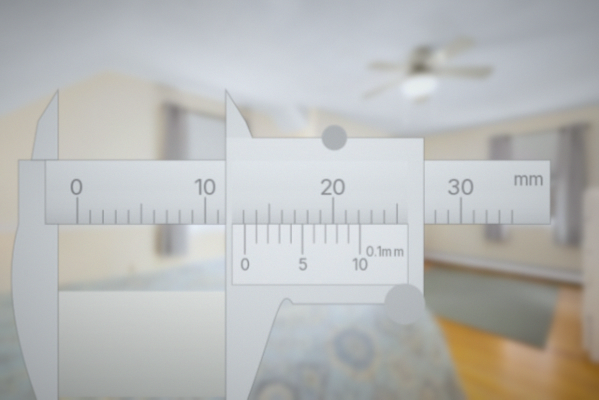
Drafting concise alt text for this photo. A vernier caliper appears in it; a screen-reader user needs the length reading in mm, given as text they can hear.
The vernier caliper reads 13.1 mm
